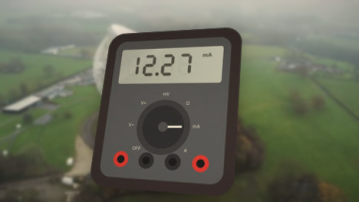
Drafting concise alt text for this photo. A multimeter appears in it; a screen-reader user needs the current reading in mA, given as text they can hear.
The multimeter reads 12.27 mA
